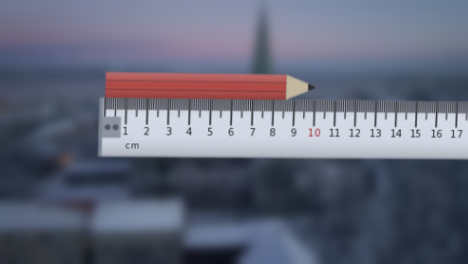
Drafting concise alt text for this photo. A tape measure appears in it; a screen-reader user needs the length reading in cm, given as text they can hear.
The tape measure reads 10 cm
